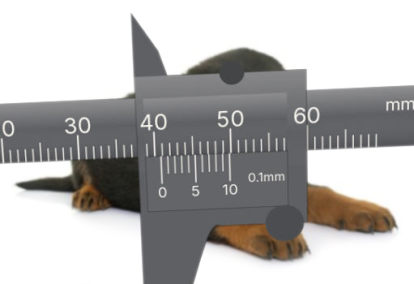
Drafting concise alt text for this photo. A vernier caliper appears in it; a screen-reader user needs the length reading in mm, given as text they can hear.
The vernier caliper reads 40.8 mm
